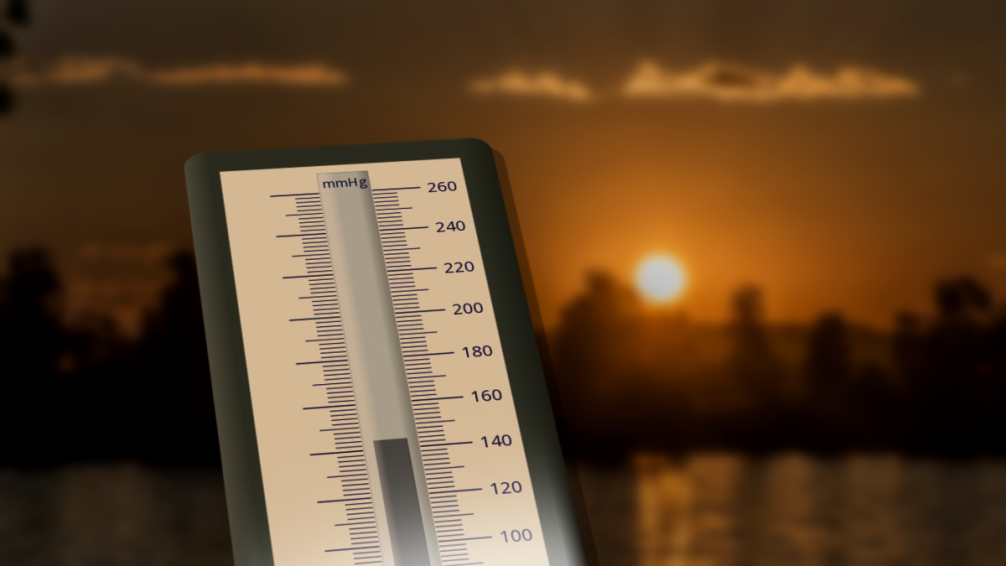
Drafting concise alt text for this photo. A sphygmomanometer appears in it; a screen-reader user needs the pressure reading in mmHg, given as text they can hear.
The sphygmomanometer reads 144 mmHg
